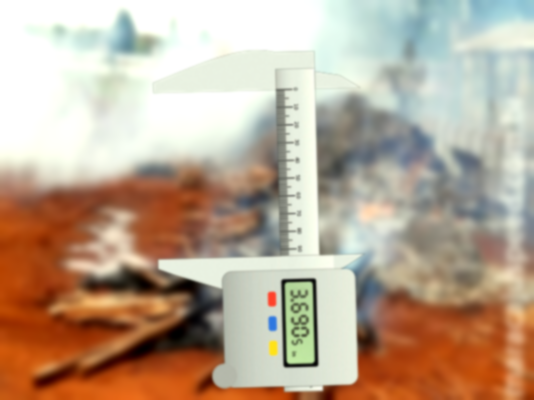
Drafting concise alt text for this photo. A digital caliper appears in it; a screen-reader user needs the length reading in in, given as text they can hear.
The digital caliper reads 3.6905 in
